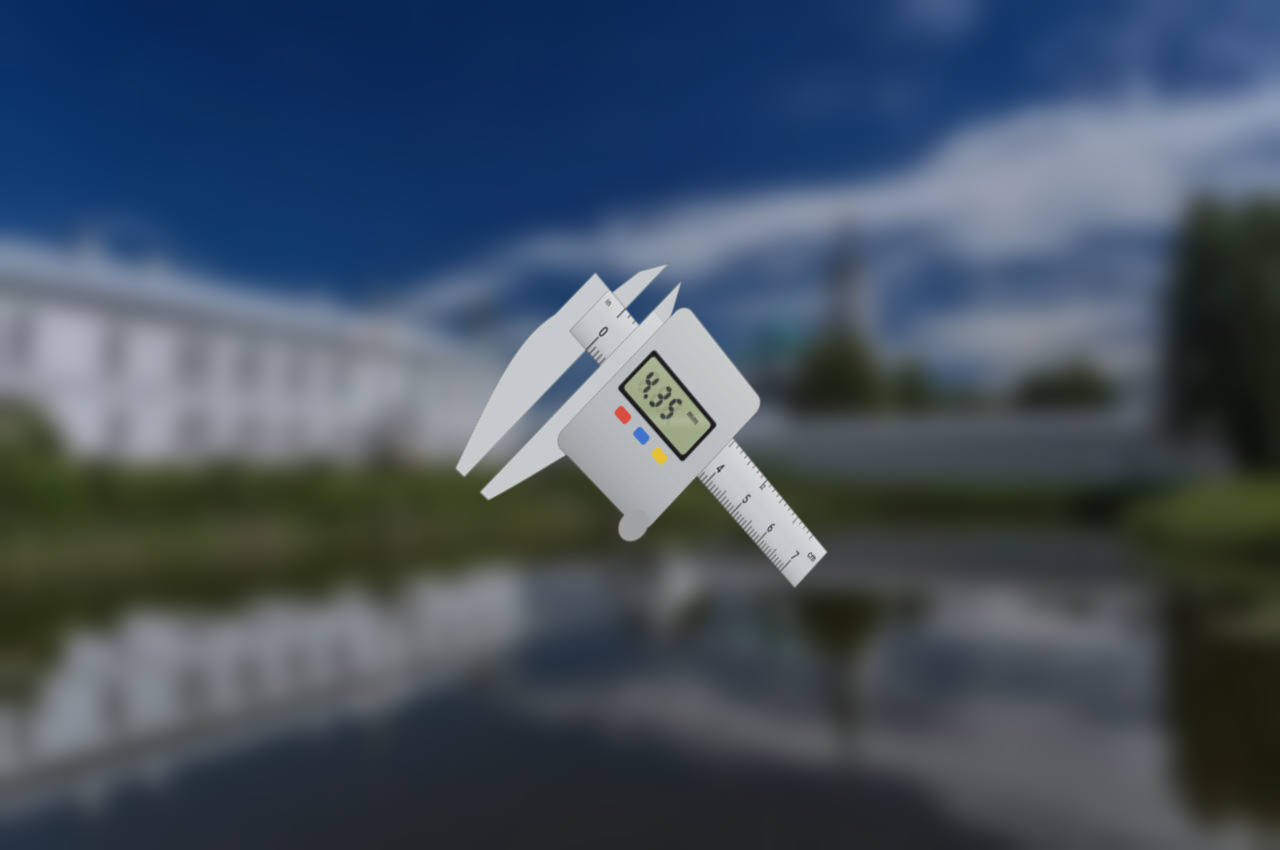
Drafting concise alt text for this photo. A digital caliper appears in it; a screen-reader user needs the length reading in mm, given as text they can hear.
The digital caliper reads 4.35 mm
